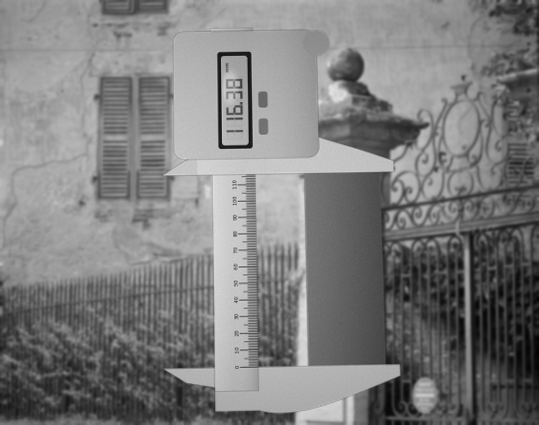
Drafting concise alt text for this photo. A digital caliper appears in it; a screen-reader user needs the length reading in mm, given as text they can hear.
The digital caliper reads 116.38 mm
